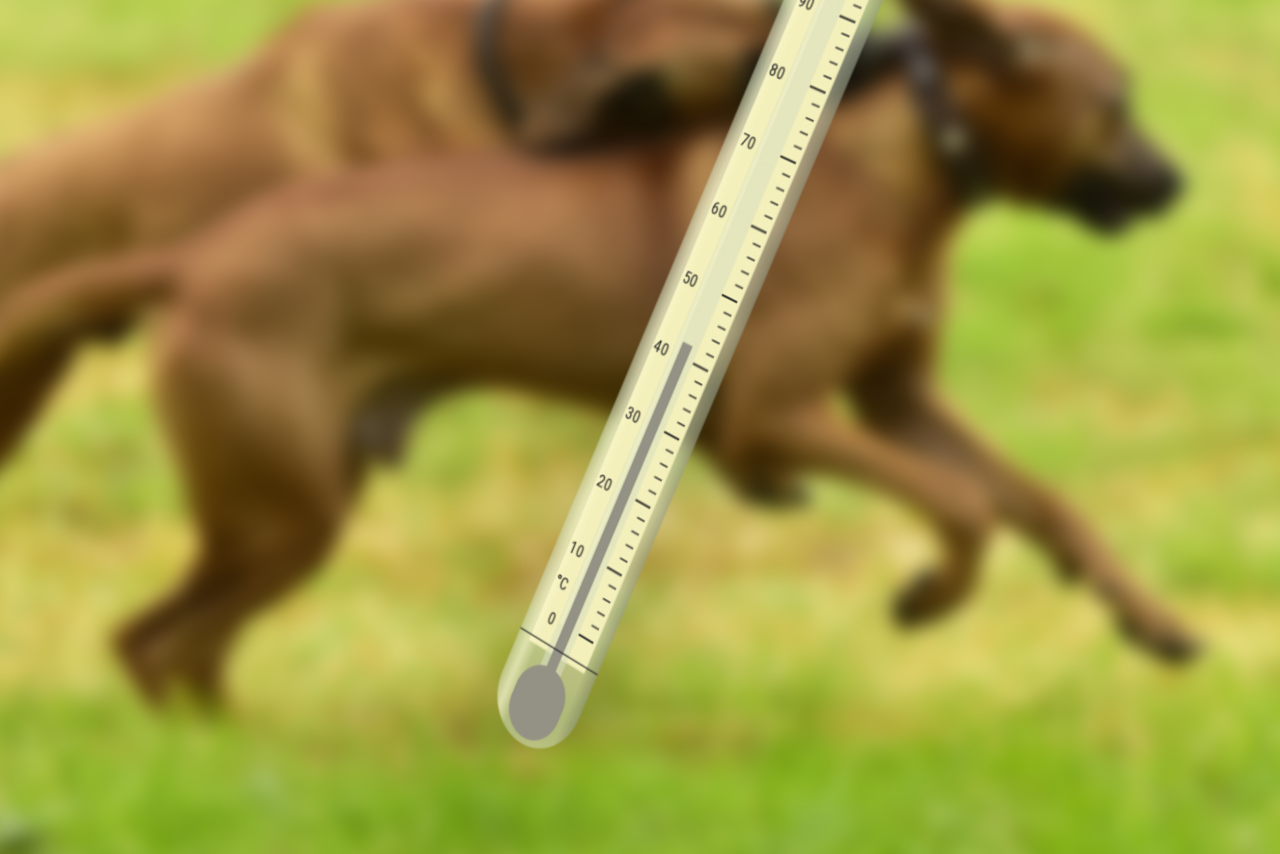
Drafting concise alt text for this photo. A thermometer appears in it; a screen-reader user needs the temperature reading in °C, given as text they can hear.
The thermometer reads 42 °C
